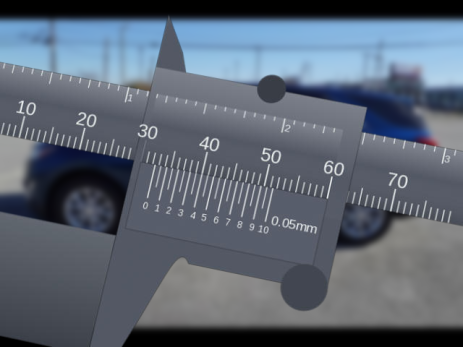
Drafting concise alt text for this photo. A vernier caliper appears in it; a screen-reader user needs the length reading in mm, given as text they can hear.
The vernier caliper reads 32.4 mm
